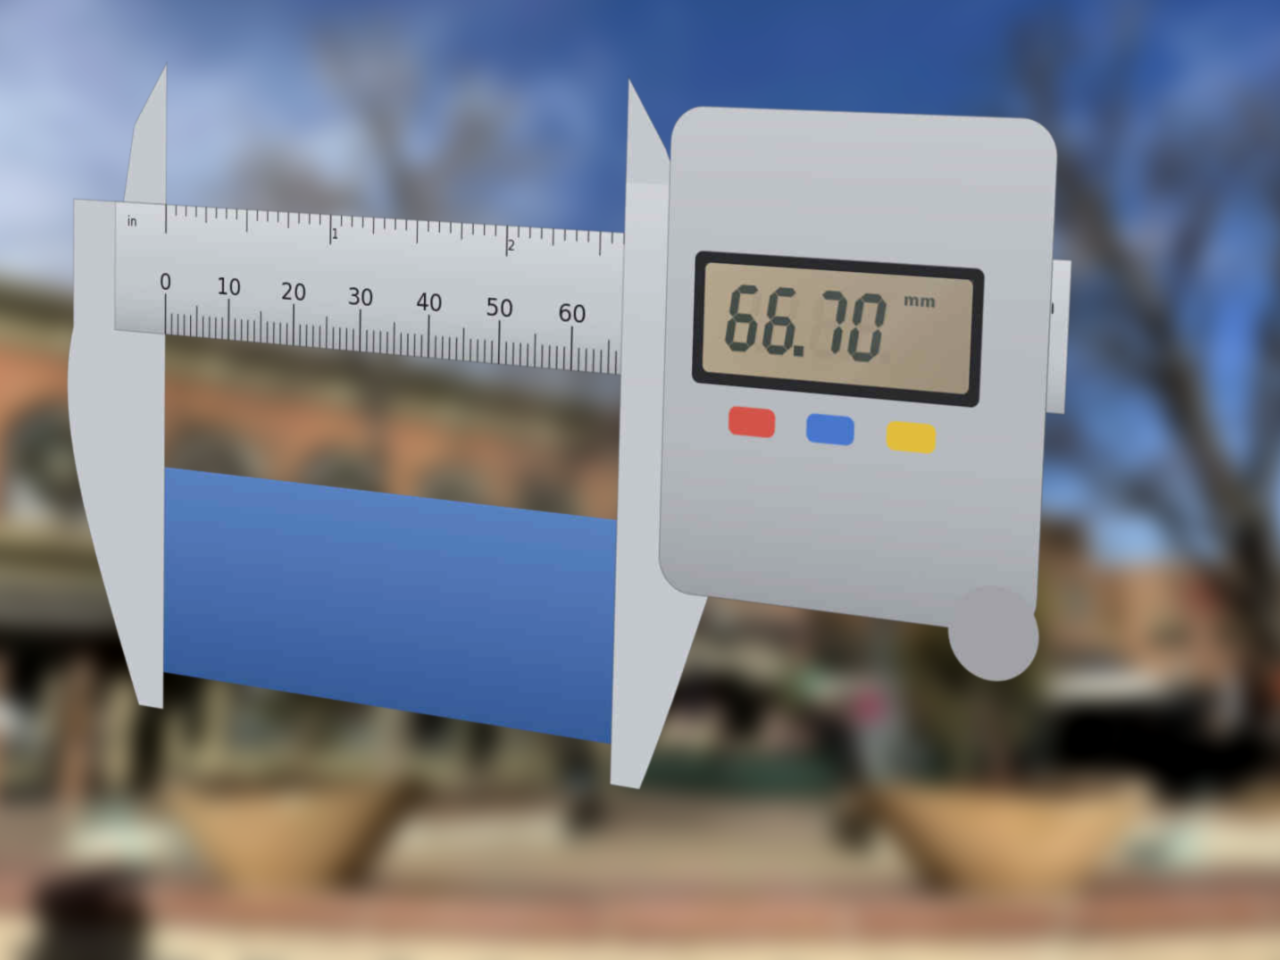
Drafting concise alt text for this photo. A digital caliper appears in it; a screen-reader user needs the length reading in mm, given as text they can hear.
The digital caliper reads 66.70 mm
